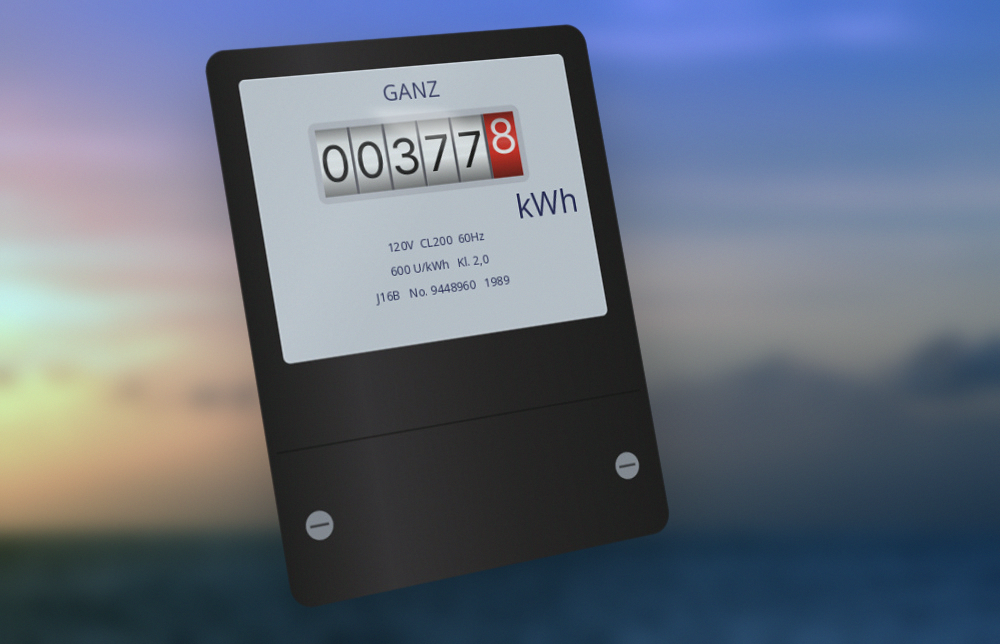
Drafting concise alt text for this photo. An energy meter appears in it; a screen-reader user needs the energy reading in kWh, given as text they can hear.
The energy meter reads 377.8 kWh
